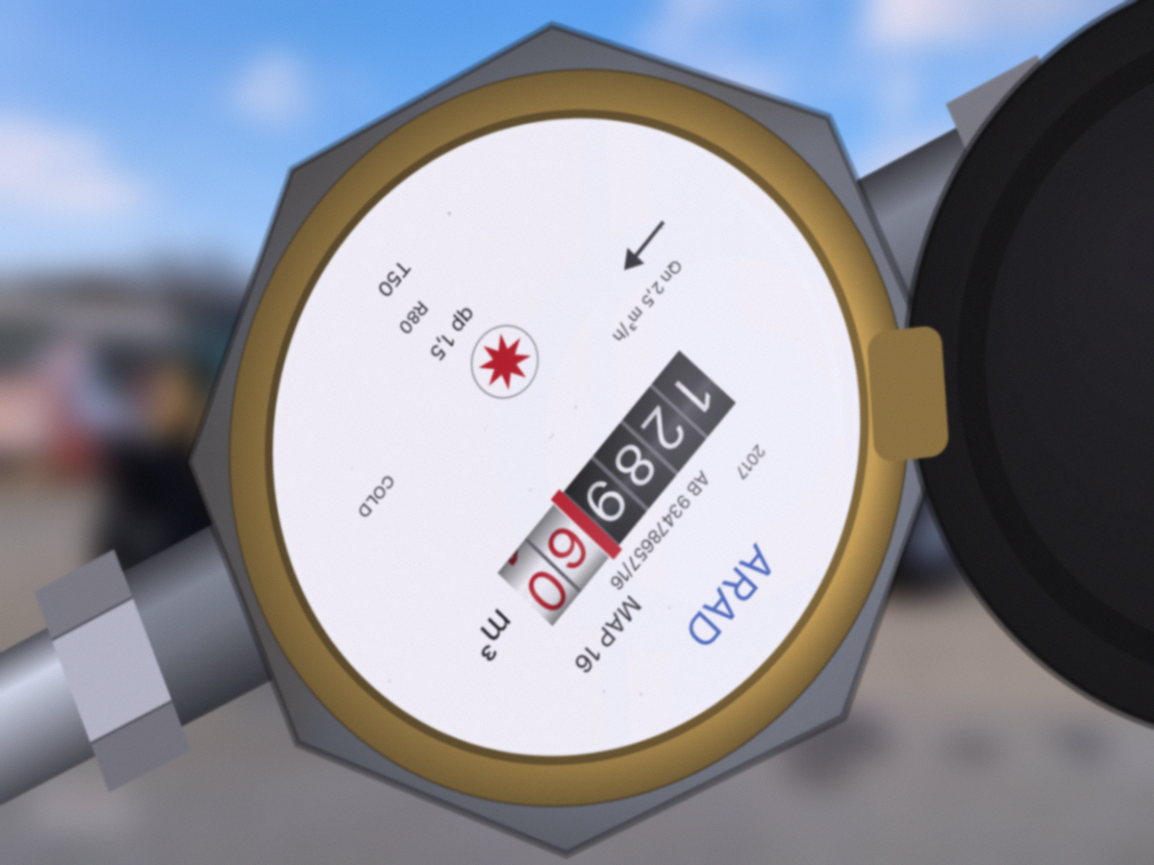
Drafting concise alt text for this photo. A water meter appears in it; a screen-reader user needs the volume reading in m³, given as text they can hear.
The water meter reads 1289.60 m³
